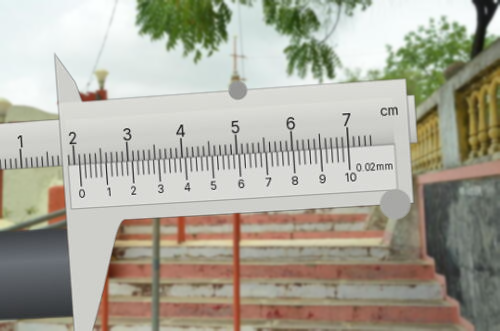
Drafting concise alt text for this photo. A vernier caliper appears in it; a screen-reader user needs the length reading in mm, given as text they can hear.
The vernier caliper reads 21.0 mm
